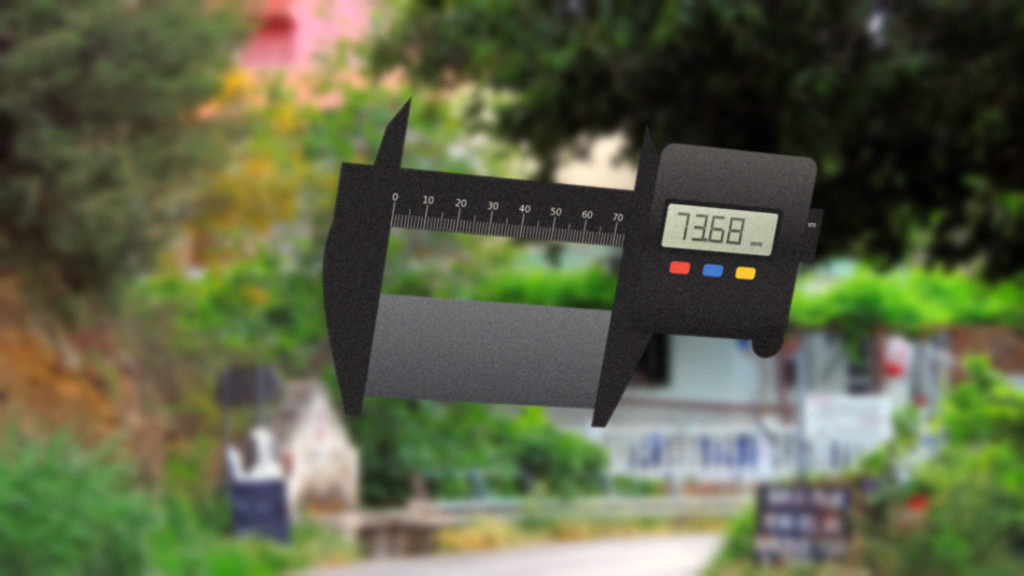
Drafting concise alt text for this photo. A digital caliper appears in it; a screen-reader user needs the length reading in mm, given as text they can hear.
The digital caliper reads 73.68 mm
